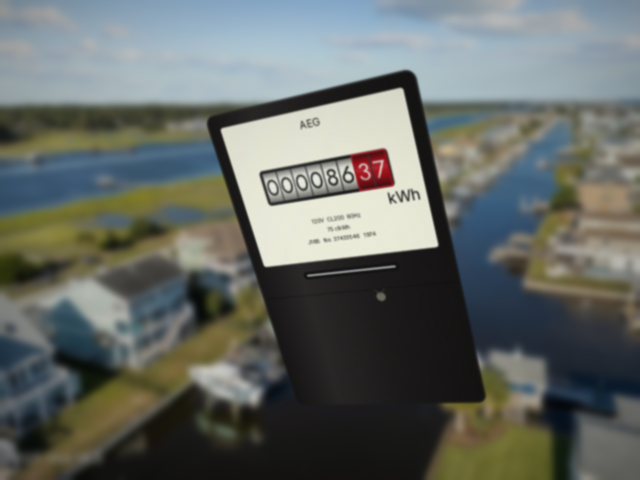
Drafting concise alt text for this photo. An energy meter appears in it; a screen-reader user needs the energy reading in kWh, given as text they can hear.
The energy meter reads 86.37 kWh
